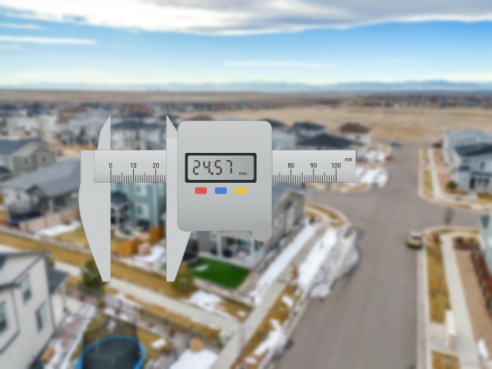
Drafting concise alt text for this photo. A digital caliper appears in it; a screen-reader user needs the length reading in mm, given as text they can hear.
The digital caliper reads 24.57 mm
